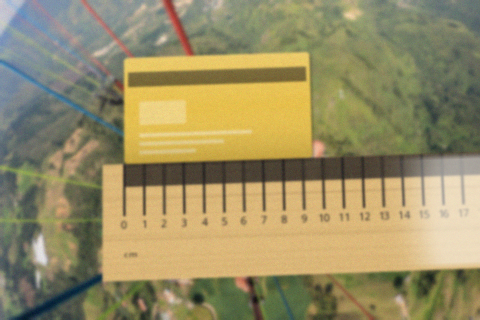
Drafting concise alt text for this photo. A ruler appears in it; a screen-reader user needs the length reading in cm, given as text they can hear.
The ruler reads 9.5 cm
